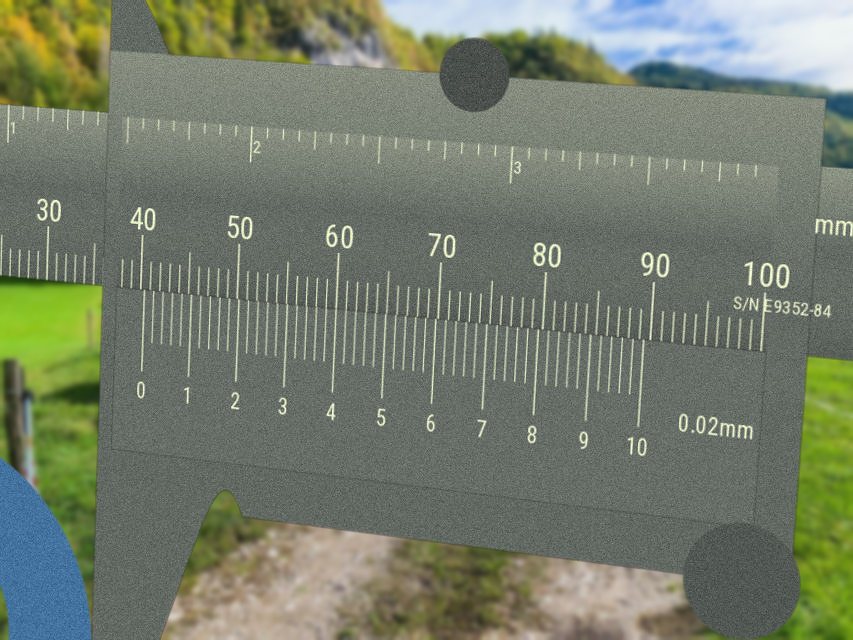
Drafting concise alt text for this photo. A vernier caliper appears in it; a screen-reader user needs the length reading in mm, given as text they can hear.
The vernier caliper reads 40.4 mm
